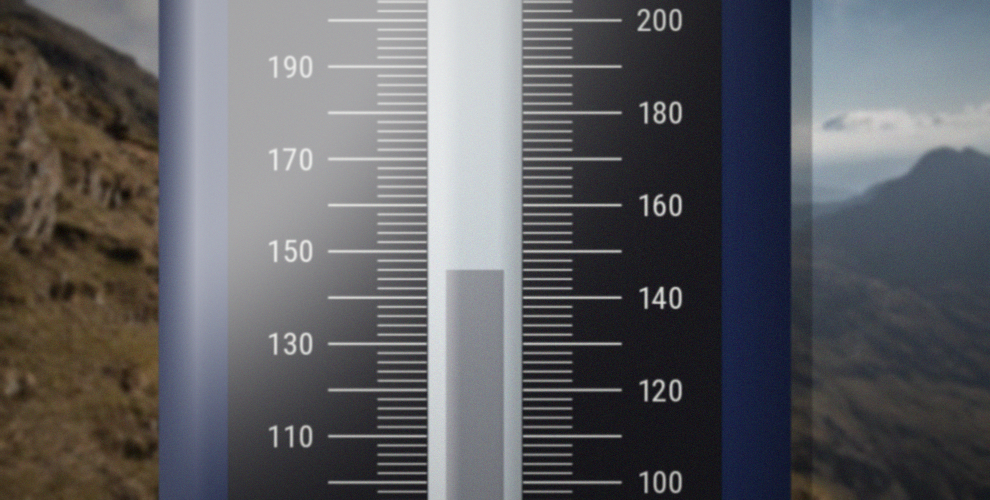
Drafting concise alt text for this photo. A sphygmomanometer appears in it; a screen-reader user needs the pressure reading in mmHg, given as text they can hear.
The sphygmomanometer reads 146 mmHg
